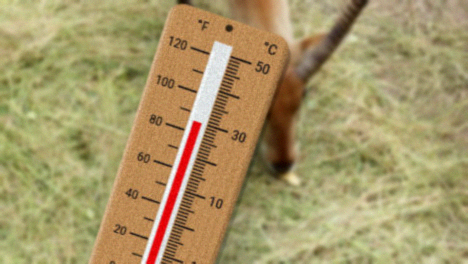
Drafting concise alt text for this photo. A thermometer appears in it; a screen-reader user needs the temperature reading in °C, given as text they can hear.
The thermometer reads 30 °C
